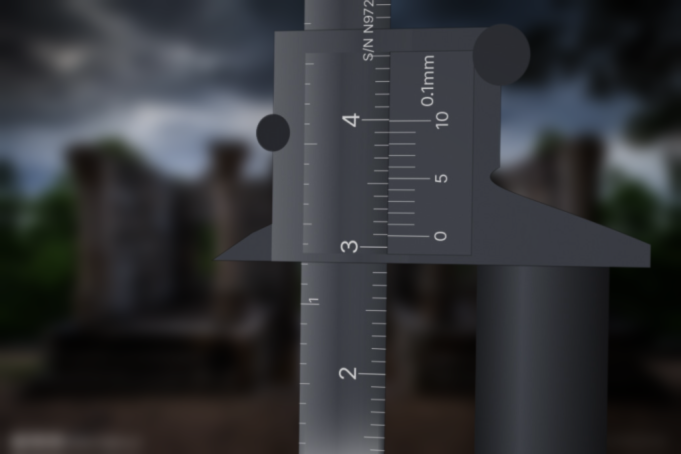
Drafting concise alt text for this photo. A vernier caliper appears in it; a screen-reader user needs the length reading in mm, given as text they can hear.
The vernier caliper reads 30.9 mm
